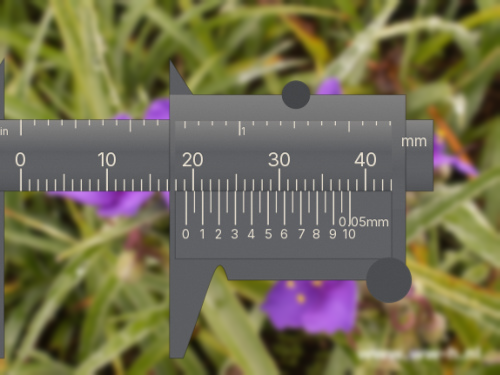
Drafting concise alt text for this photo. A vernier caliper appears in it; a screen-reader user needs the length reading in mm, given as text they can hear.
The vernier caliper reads 19.2 mm
